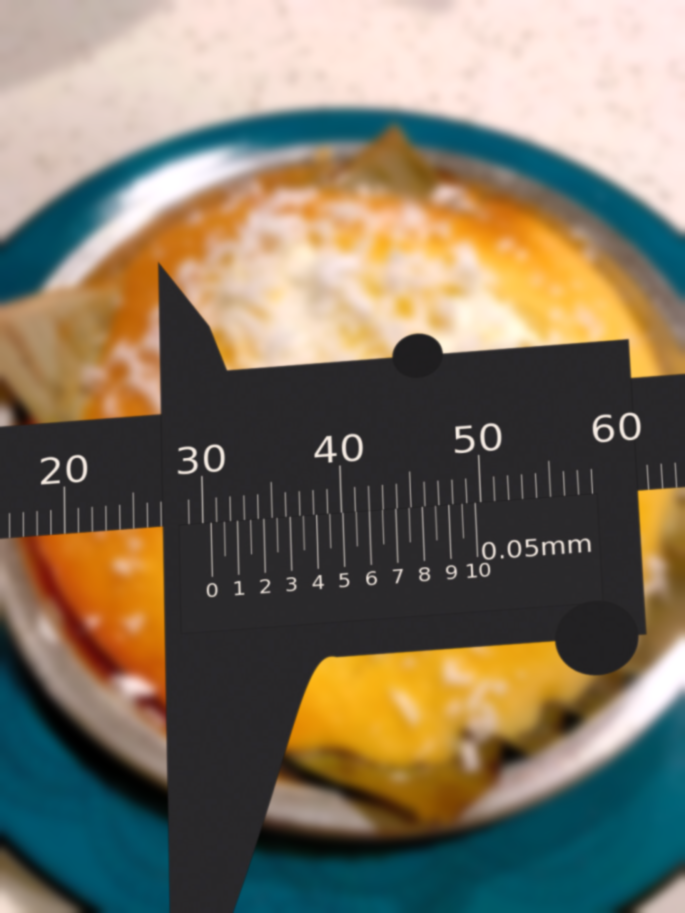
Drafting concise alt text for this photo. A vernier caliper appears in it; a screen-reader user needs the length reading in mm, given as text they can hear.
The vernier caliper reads 30.6 mm
